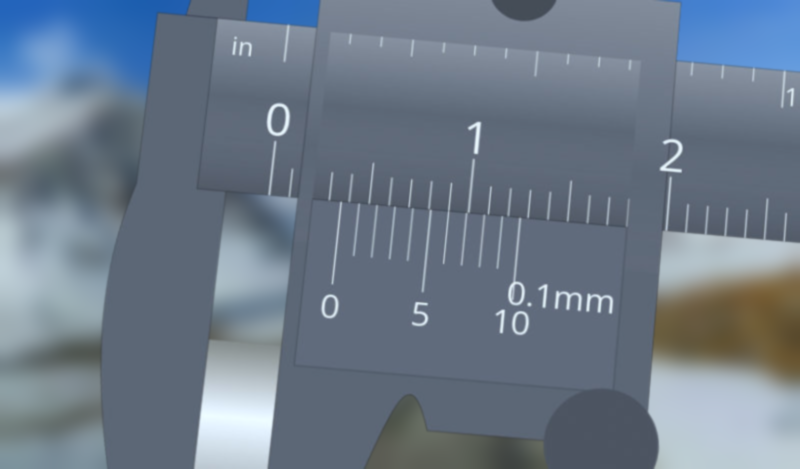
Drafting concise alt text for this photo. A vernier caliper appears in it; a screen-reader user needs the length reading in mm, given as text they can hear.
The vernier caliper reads 3.6 mm
